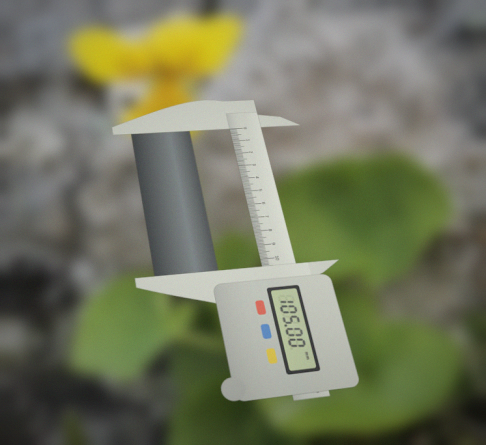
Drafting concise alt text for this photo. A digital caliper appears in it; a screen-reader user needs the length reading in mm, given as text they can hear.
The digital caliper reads 105.00 mm
